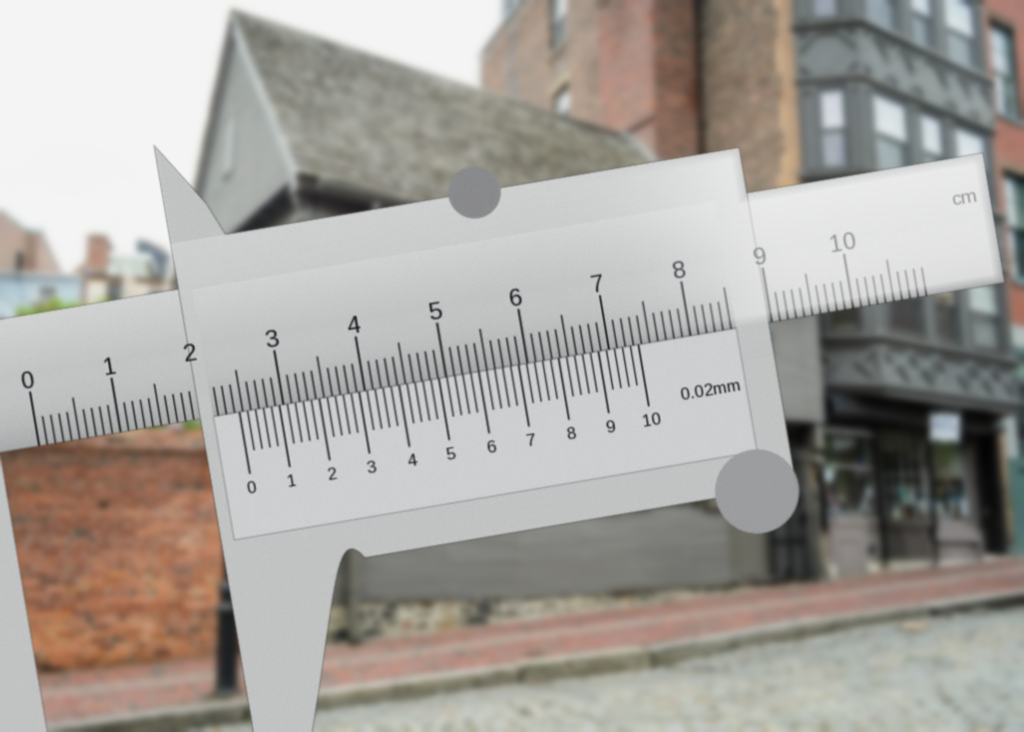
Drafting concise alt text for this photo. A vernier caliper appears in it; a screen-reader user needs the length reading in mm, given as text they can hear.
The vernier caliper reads 24.6 mm
